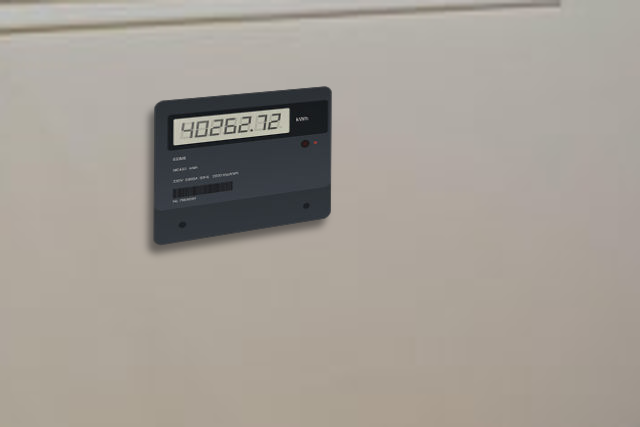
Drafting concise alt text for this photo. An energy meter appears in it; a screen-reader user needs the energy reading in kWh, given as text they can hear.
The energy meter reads 40262.72 kWh
